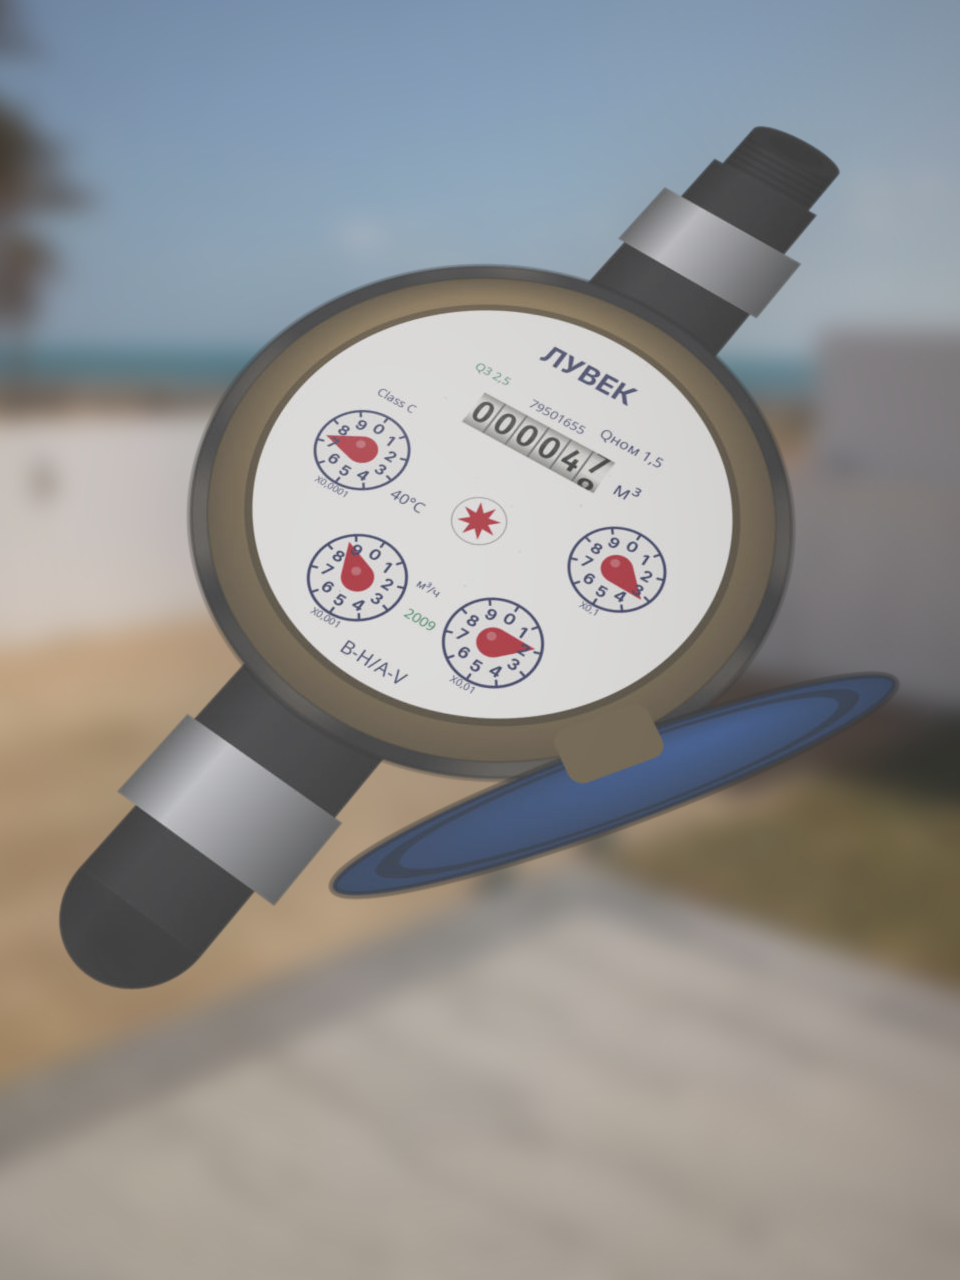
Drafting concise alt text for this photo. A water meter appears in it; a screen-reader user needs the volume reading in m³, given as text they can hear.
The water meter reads 47.3187 m³
